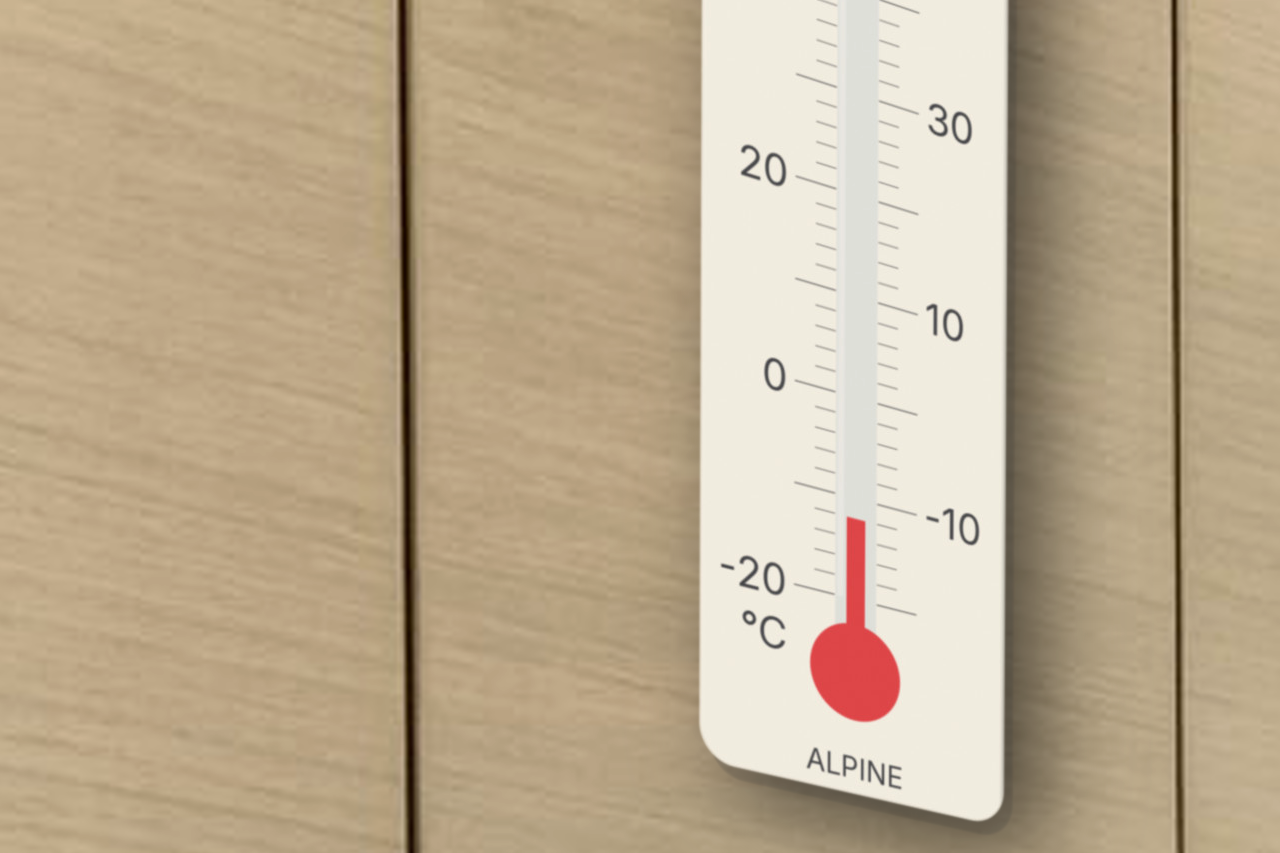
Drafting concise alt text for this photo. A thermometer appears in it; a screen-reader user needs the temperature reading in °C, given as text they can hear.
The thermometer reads -12 °C
